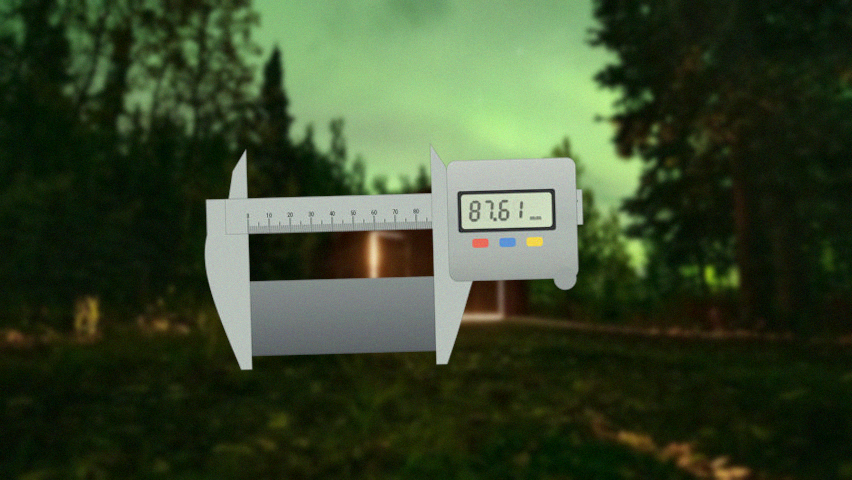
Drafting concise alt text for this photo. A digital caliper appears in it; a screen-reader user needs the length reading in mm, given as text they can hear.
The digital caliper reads 87.61 mm
